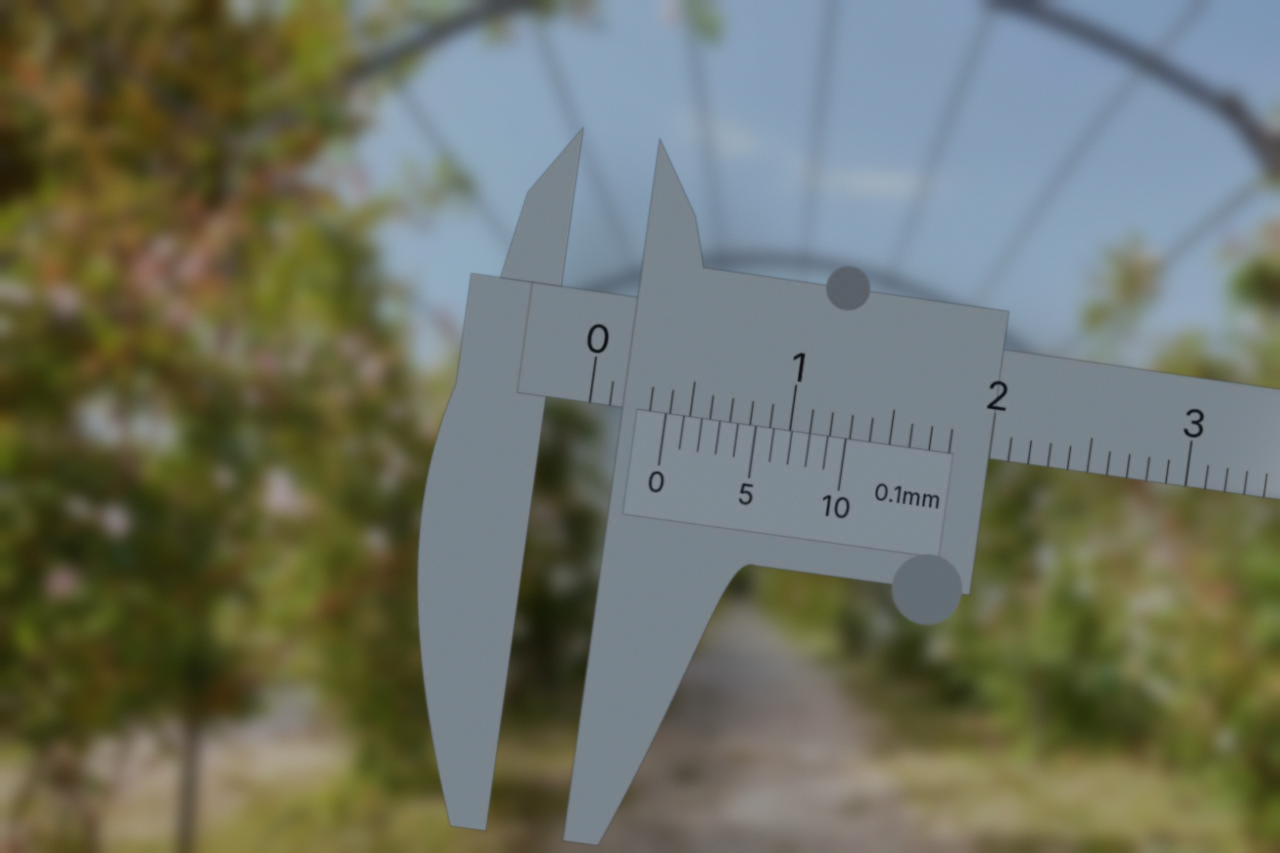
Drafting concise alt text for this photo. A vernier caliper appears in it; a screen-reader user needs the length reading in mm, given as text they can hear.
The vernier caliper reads 3.8 mm
